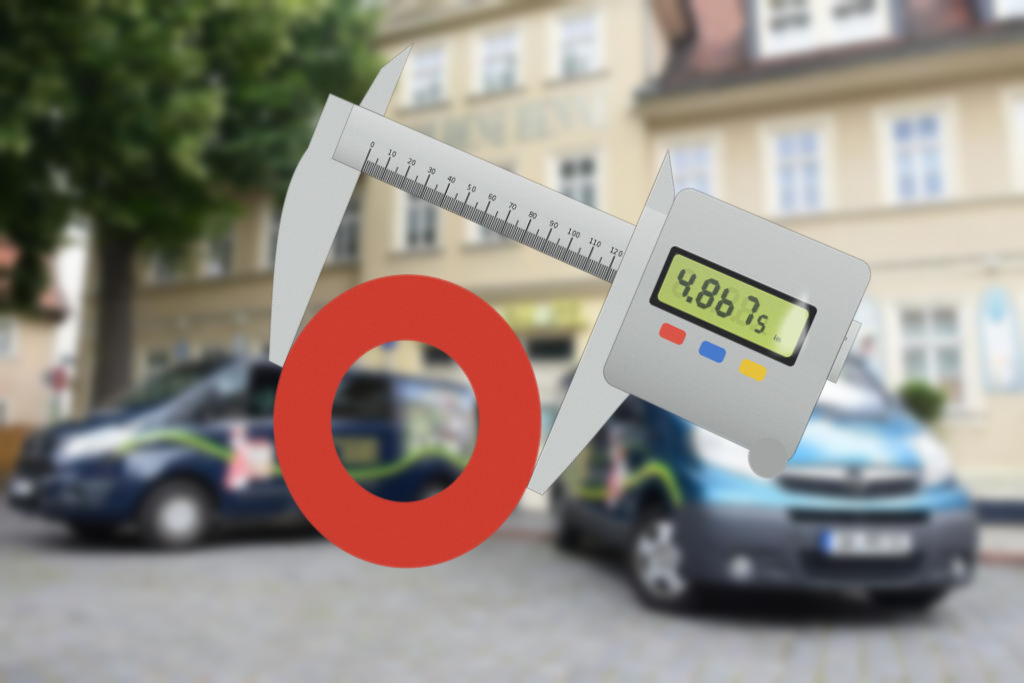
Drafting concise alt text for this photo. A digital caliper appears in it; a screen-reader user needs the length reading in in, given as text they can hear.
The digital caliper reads 4.8675 in
